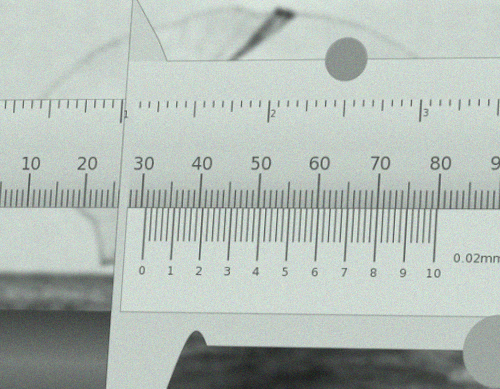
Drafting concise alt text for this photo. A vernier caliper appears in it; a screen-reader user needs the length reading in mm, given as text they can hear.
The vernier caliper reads 30.8 mm
